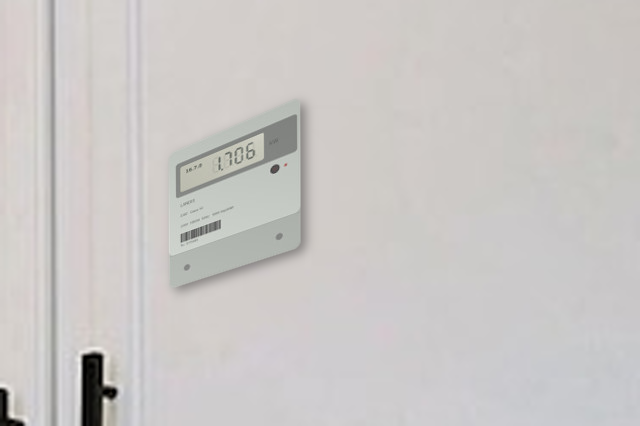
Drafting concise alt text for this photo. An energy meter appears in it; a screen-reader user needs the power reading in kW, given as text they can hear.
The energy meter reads 1.706 kW
